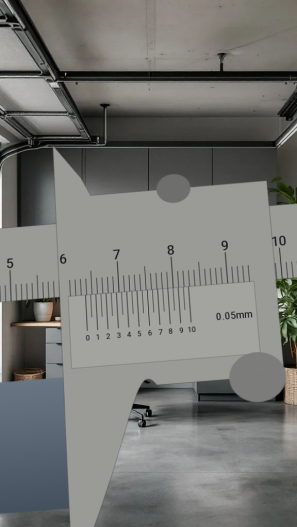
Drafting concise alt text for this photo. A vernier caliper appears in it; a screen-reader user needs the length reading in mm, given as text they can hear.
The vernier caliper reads 63.8 mm
